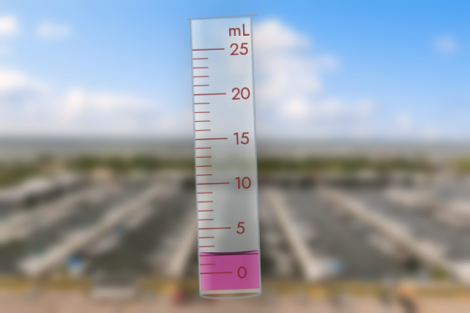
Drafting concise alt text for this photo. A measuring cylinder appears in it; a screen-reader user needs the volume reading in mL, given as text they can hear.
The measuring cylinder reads 2 mL
